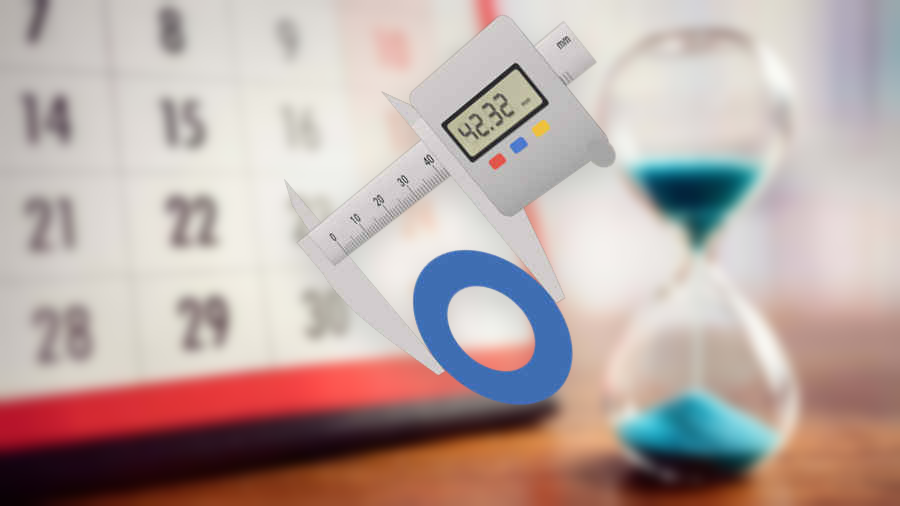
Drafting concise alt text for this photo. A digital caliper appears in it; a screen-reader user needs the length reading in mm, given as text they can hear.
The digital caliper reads 42.32 mm
